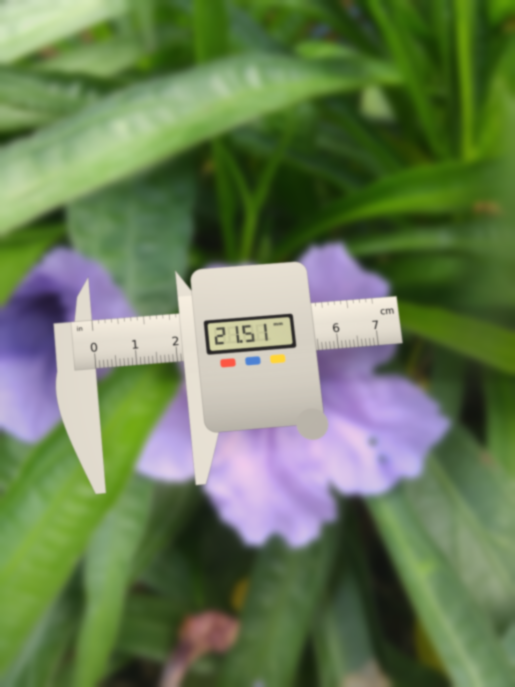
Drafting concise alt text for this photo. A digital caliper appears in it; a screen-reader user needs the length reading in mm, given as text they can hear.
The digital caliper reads 21.51 mm
